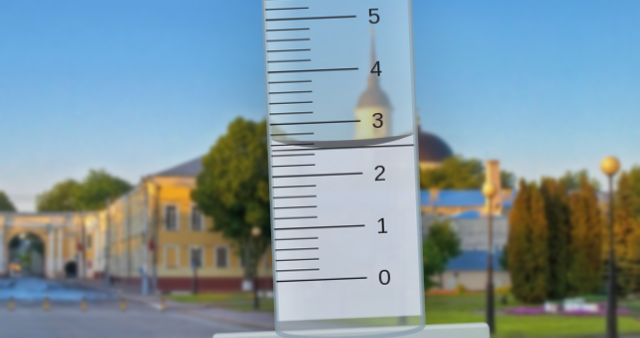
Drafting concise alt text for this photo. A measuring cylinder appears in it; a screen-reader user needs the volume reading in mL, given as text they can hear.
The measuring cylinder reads 2.5 mL
